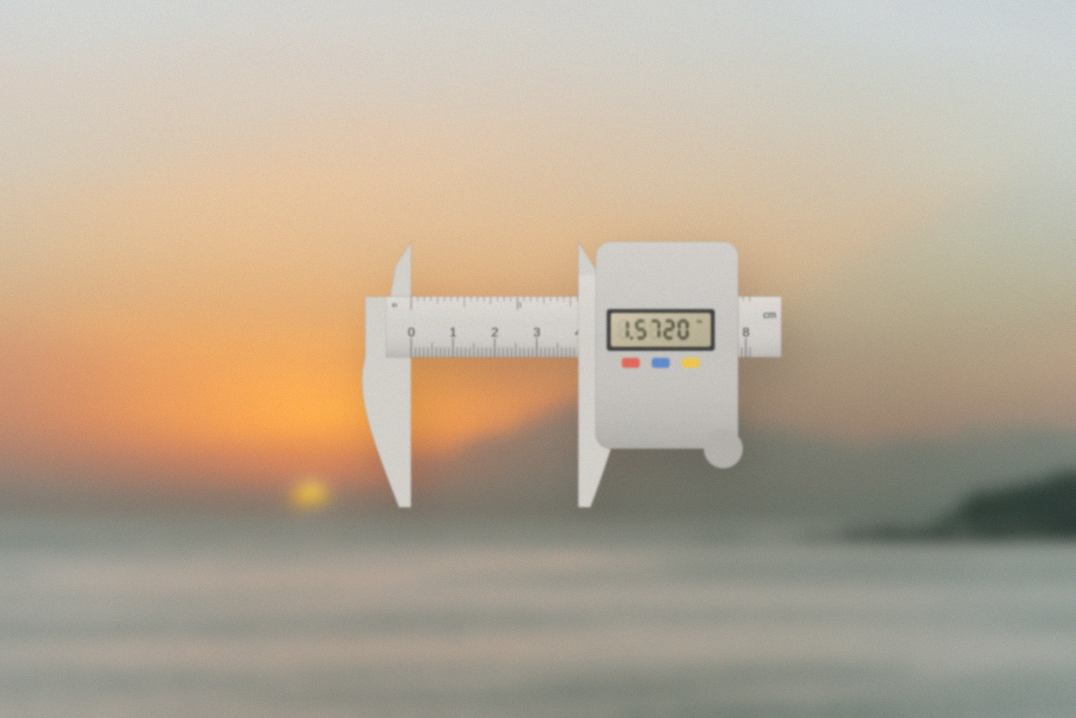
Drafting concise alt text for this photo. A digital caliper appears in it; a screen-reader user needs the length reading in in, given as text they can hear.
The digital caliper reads 1.5720 in
